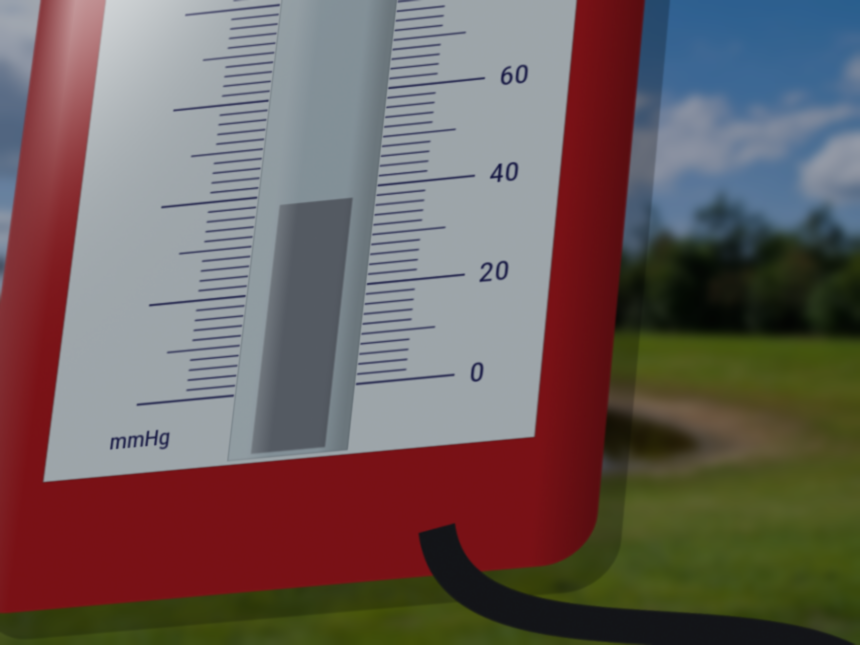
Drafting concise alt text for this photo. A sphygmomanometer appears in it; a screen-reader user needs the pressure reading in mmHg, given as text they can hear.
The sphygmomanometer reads 38 mmHg
